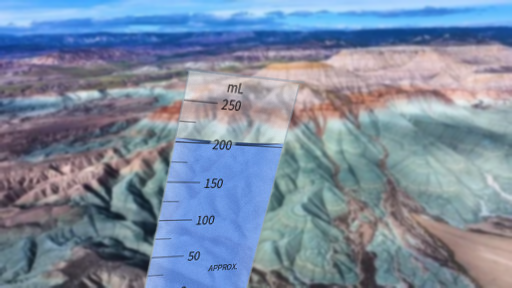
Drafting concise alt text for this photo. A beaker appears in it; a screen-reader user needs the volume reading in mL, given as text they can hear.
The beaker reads 200 mL
